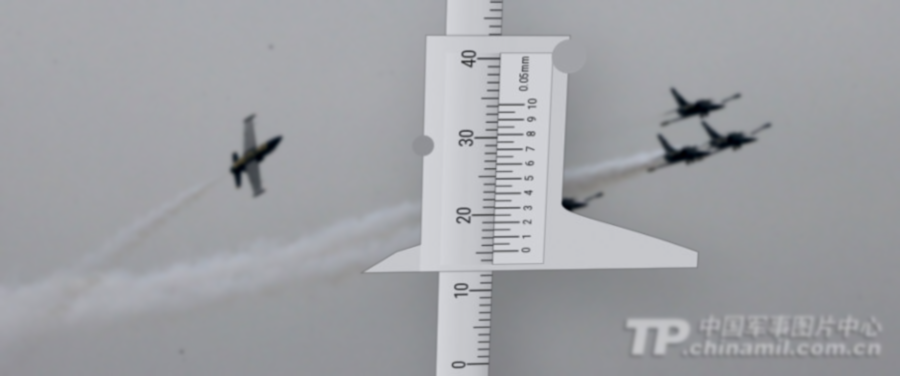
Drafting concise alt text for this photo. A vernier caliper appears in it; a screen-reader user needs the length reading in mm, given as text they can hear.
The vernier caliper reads 15.2 mm
